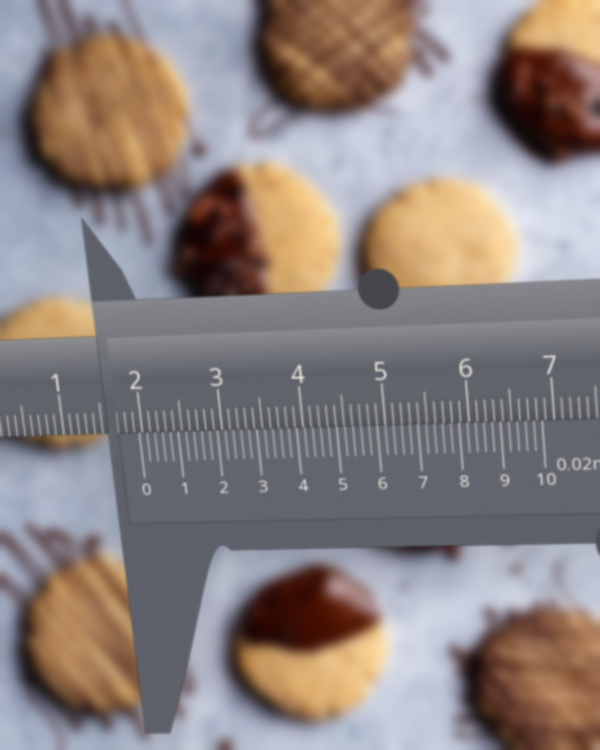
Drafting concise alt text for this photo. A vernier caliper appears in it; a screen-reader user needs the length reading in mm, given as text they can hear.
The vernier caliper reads 19.6 mm
